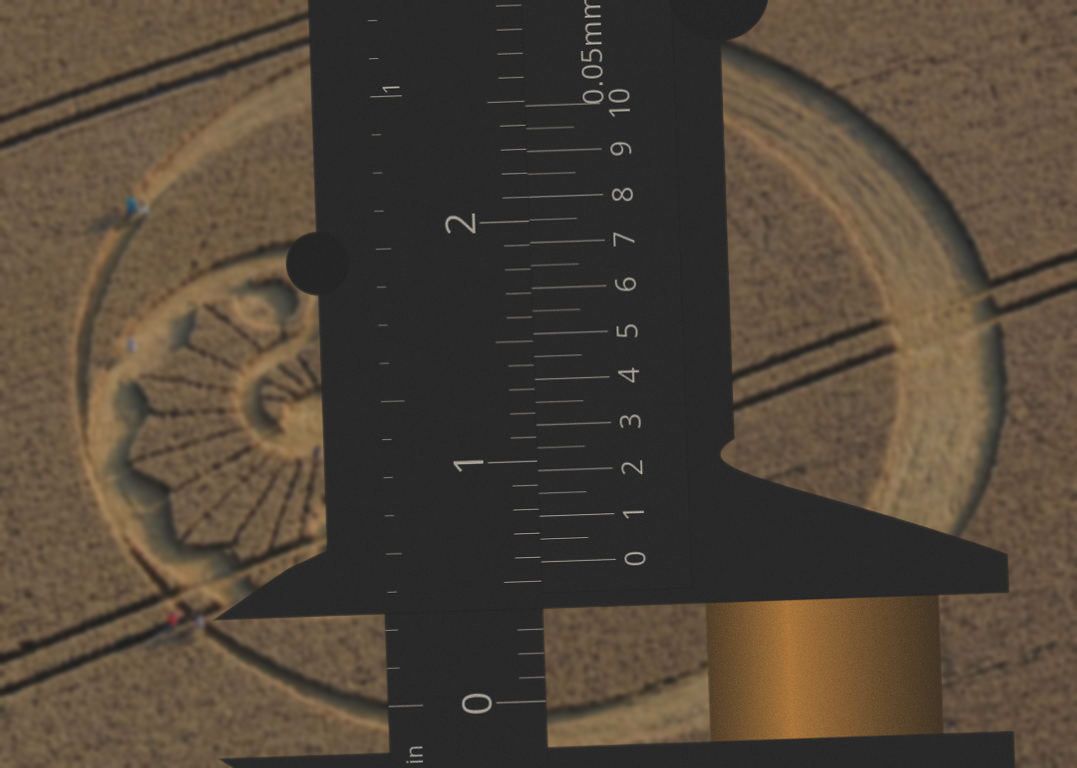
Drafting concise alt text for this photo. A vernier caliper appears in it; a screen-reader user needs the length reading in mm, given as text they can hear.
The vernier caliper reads 5.80 mm
